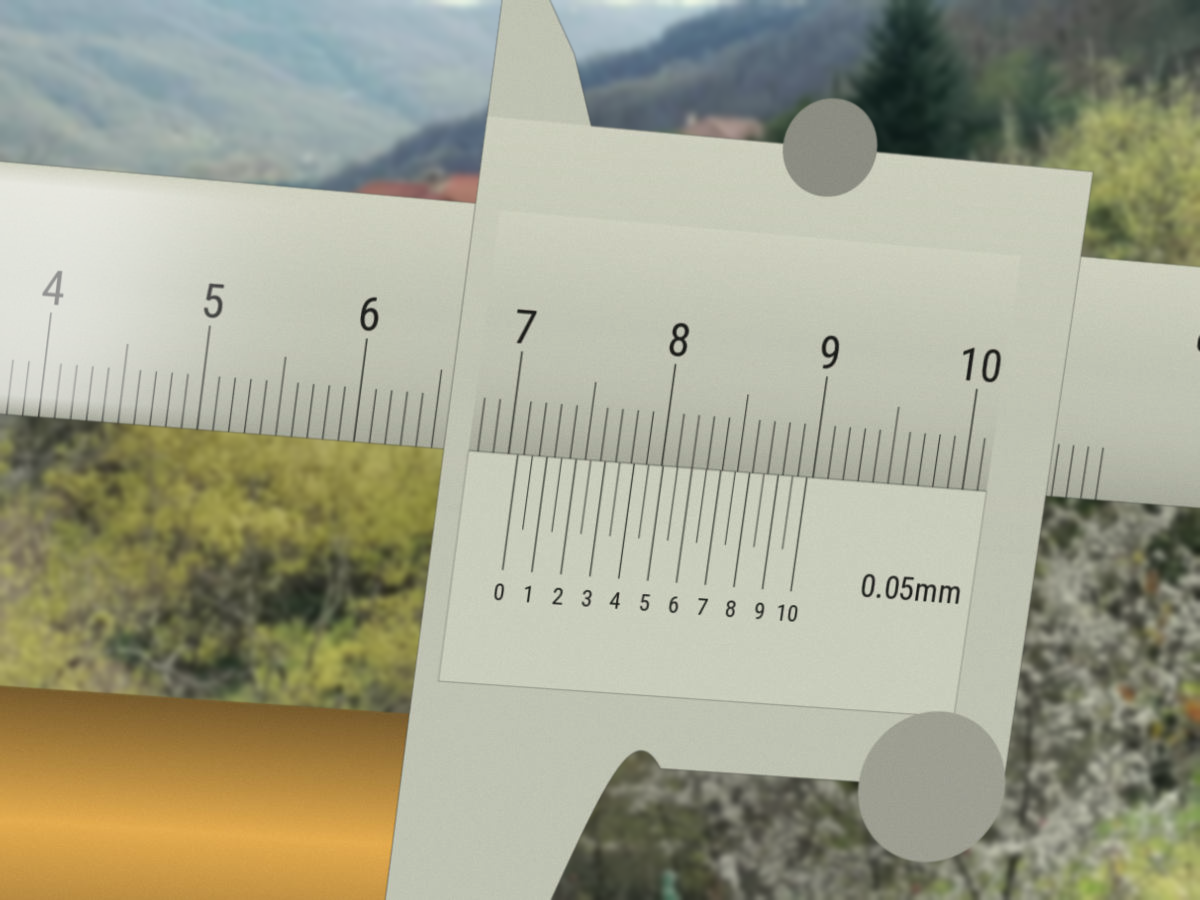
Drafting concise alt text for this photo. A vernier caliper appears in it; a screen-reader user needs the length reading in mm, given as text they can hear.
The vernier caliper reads 70.6 mm
